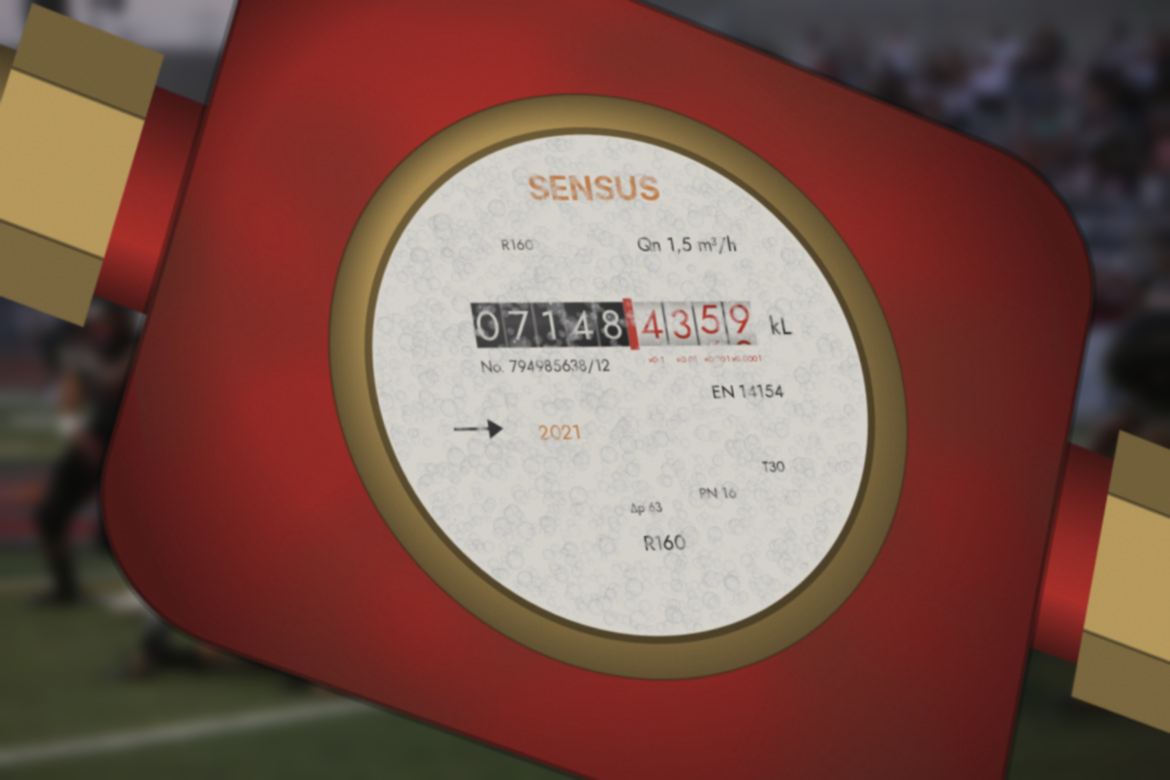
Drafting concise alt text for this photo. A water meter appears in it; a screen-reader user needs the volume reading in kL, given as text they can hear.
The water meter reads 7148.4359 kL
